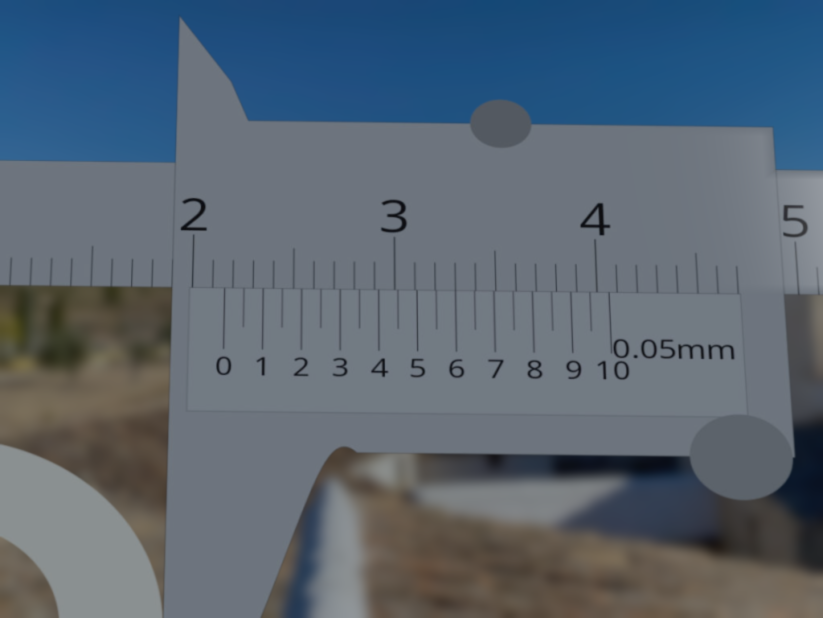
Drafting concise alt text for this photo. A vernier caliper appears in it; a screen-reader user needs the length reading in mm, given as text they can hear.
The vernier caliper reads 21.6 mm
